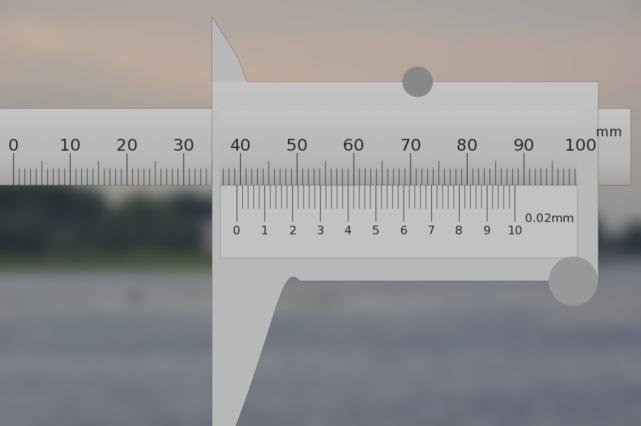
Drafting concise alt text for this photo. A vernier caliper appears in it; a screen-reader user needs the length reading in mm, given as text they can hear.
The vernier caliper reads 39.4 mm
